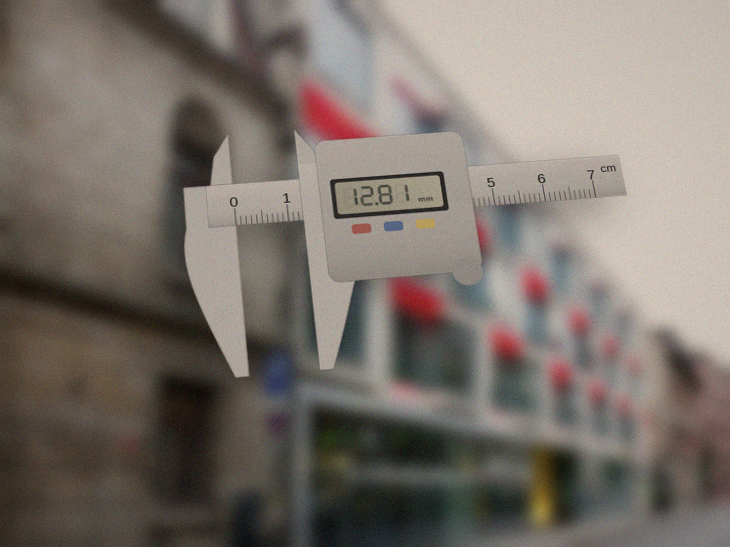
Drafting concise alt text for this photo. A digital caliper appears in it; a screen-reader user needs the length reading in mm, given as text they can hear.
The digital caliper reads 12.81 mm
